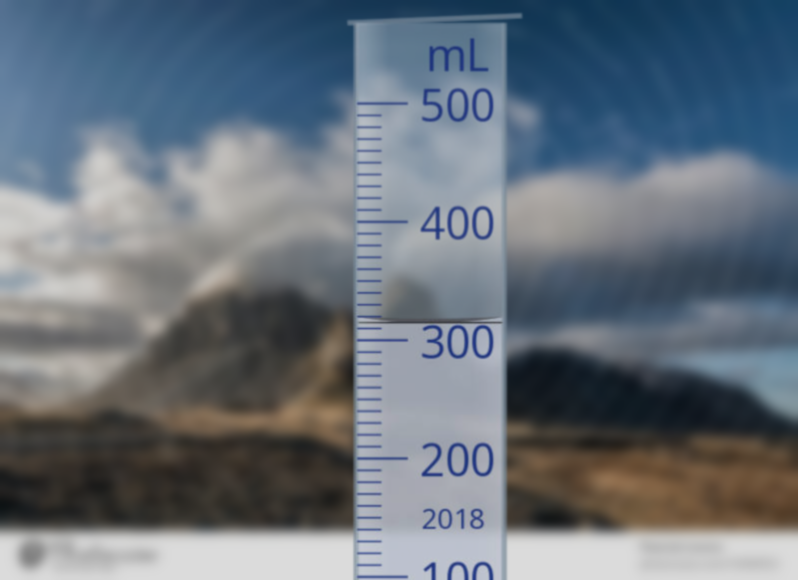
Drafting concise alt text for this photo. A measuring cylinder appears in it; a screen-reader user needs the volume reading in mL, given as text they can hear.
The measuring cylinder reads 315 mL
